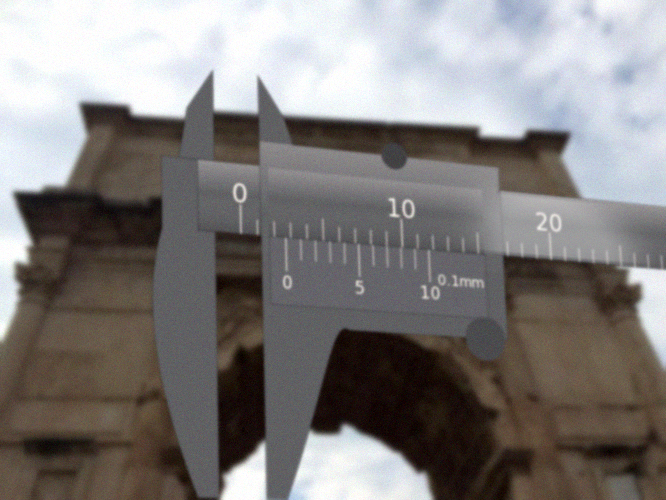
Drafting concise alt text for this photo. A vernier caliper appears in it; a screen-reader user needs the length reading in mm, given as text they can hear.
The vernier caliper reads 2.7 mm
